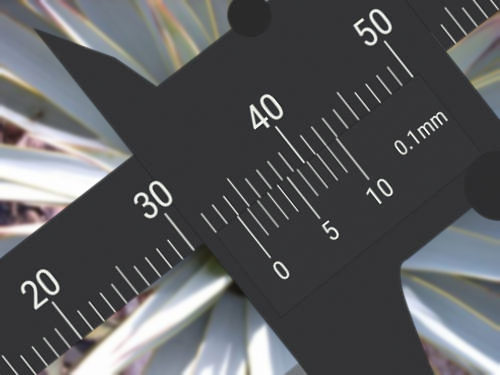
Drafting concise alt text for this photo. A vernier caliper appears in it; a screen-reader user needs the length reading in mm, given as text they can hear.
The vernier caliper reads 33.9 mm
